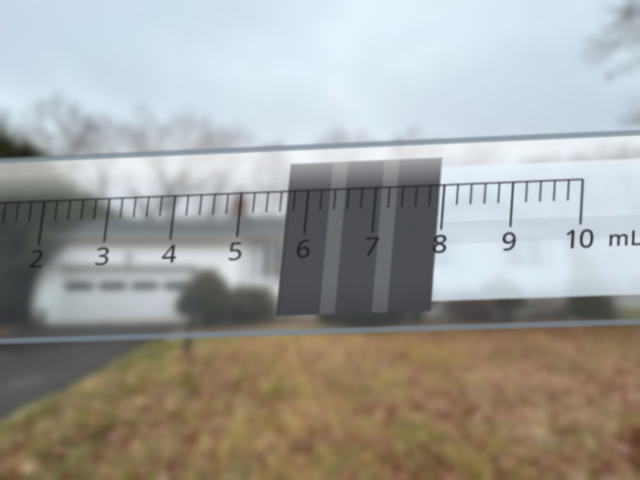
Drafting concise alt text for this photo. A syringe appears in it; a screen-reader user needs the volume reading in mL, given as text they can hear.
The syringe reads 5.7 mL
